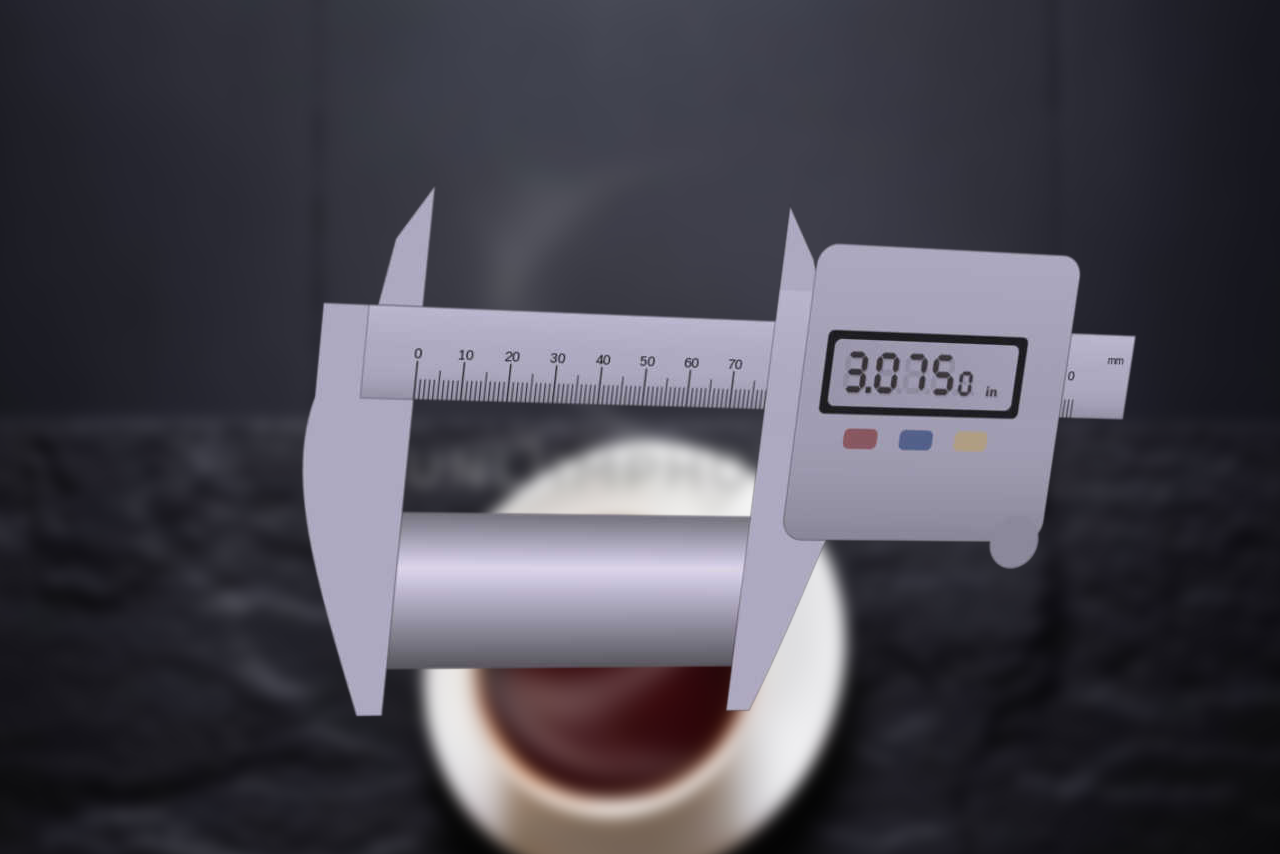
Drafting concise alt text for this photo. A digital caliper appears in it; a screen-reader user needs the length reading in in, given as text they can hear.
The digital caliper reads 3.0750 in
